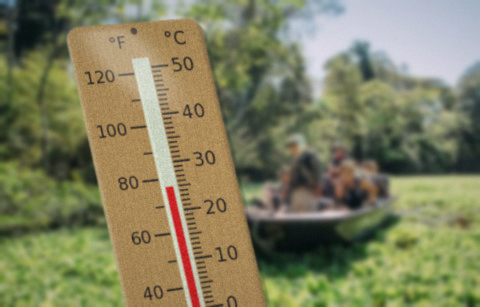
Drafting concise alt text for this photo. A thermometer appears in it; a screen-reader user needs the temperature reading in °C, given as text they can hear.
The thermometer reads 25 °C
